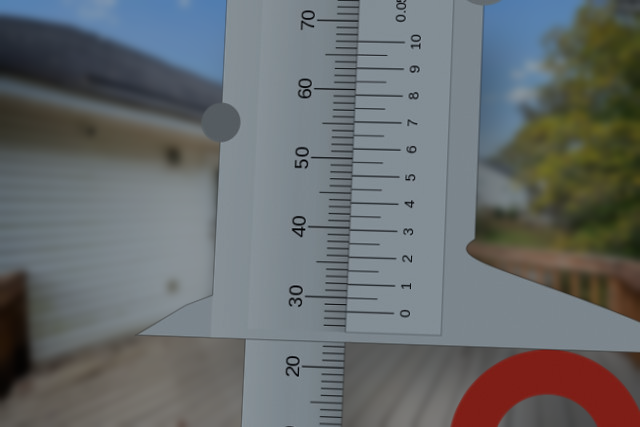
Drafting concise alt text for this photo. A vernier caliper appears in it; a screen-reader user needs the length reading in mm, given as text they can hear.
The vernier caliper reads 28.0 mm
